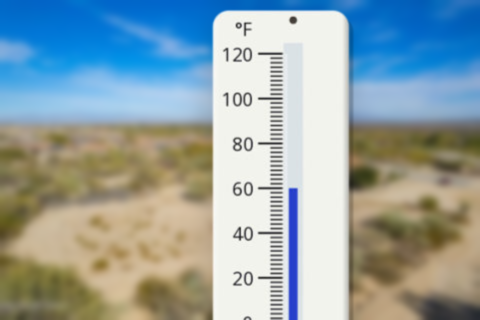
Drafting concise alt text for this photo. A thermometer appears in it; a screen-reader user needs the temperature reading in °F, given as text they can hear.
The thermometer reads 60 °F
